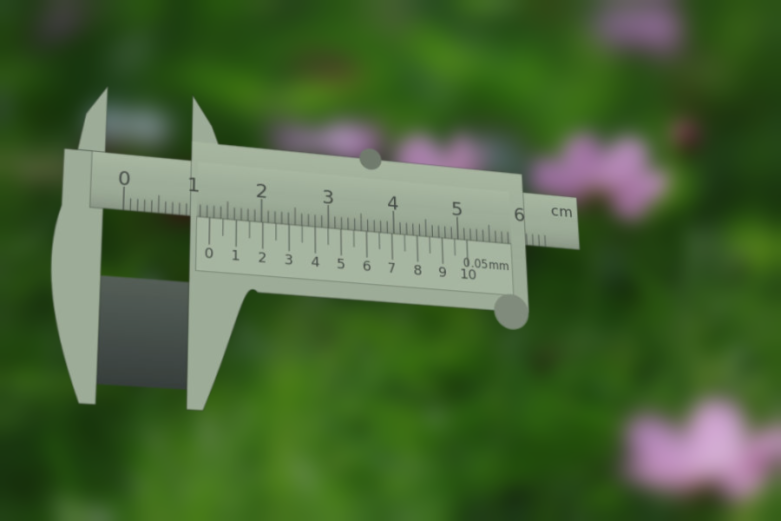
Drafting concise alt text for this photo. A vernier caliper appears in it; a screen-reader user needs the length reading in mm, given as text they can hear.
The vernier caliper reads 12.4 mm
